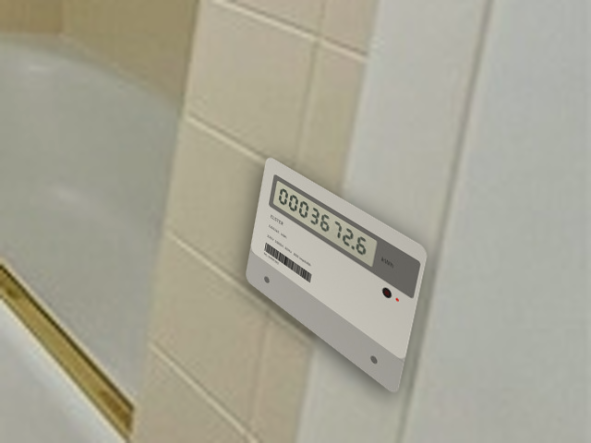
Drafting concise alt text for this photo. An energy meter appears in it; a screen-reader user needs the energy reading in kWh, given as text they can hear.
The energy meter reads 3672.6 kWh
